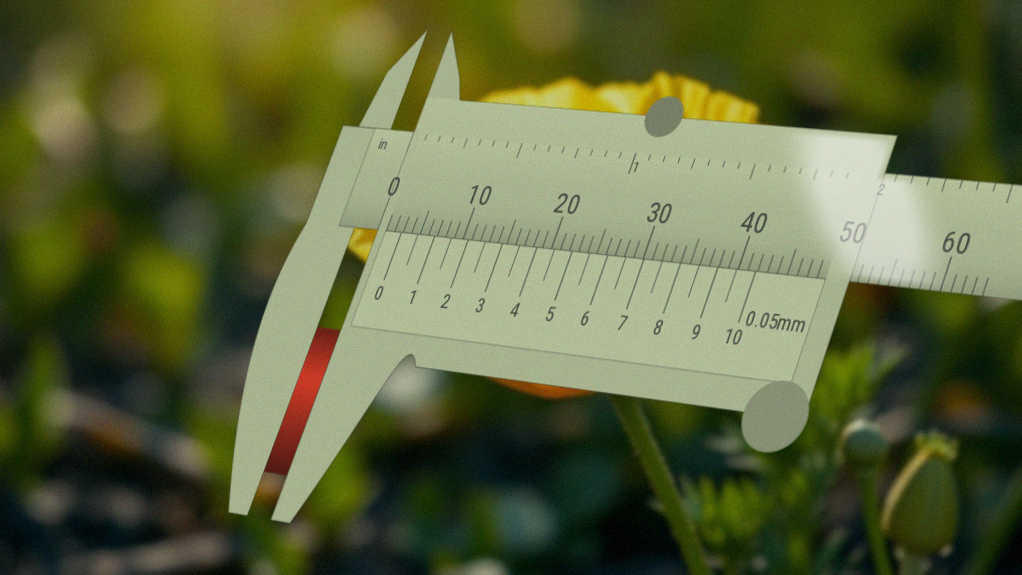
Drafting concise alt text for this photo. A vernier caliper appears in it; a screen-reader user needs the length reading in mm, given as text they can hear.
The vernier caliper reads 2.8 mm
